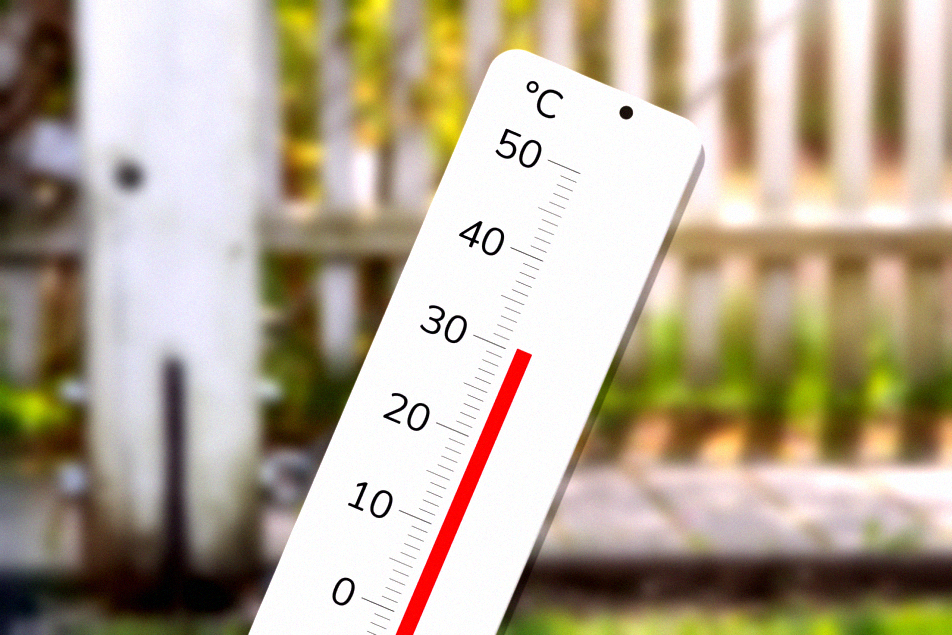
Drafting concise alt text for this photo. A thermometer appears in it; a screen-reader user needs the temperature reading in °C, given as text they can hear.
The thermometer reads 30.5 °C
